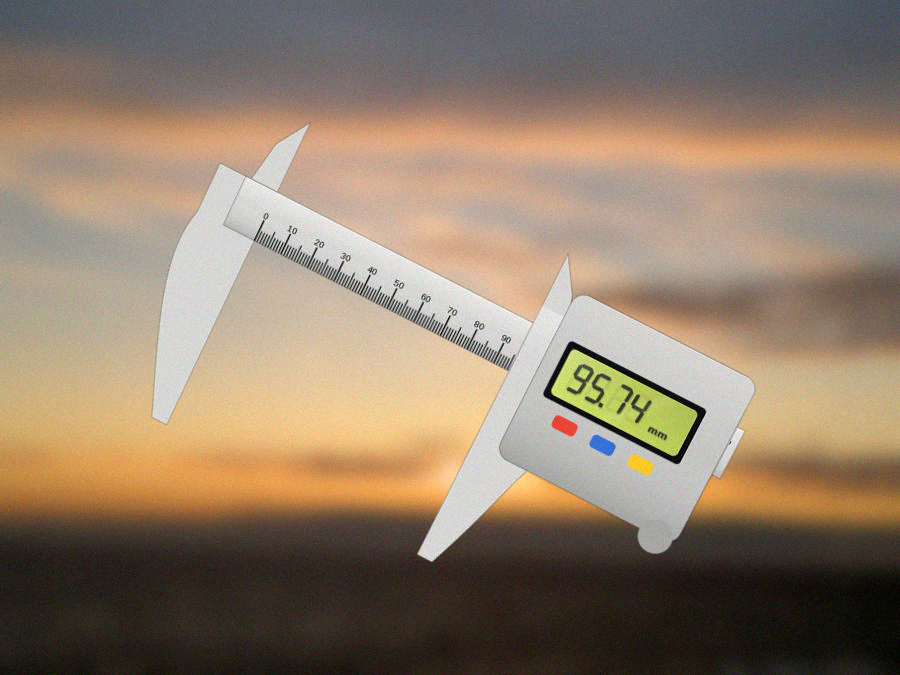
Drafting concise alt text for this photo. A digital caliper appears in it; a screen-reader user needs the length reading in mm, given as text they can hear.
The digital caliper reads 95.74 mm
